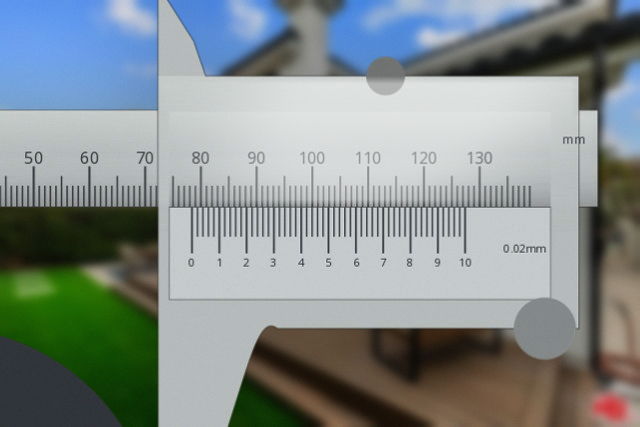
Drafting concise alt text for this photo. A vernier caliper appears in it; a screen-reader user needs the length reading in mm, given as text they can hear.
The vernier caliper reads 78.4 mm
